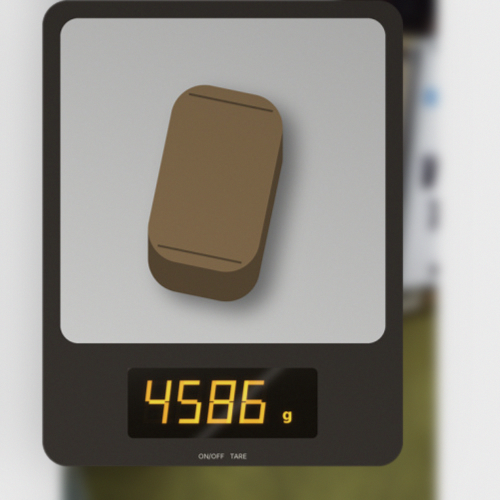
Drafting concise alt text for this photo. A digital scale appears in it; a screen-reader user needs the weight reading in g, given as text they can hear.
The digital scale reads 4586 g
